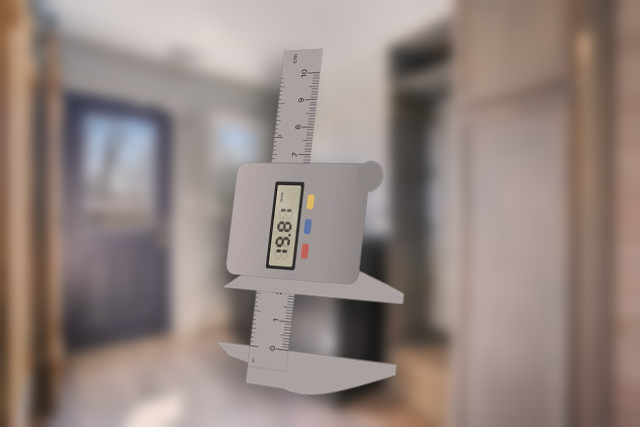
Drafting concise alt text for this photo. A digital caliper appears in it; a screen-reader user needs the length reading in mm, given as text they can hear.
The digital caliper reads 19.81 mm
